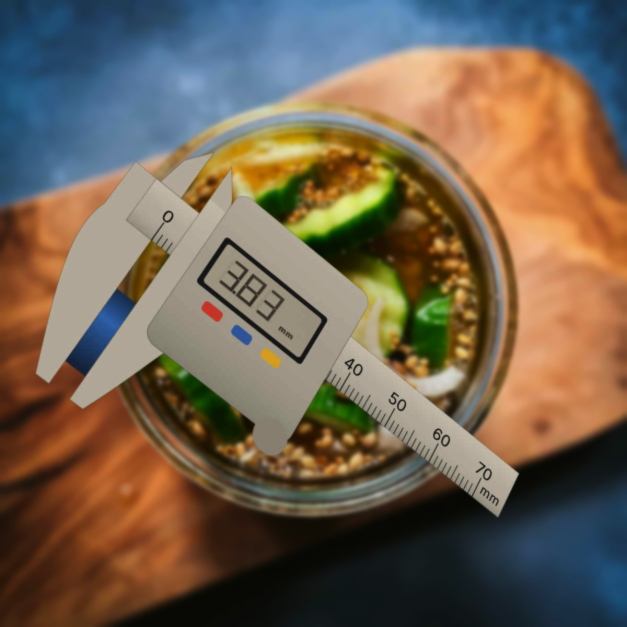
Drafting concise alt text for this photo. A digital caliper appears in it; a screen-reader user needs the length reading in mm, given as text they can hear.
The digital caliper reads 3.83 mm
